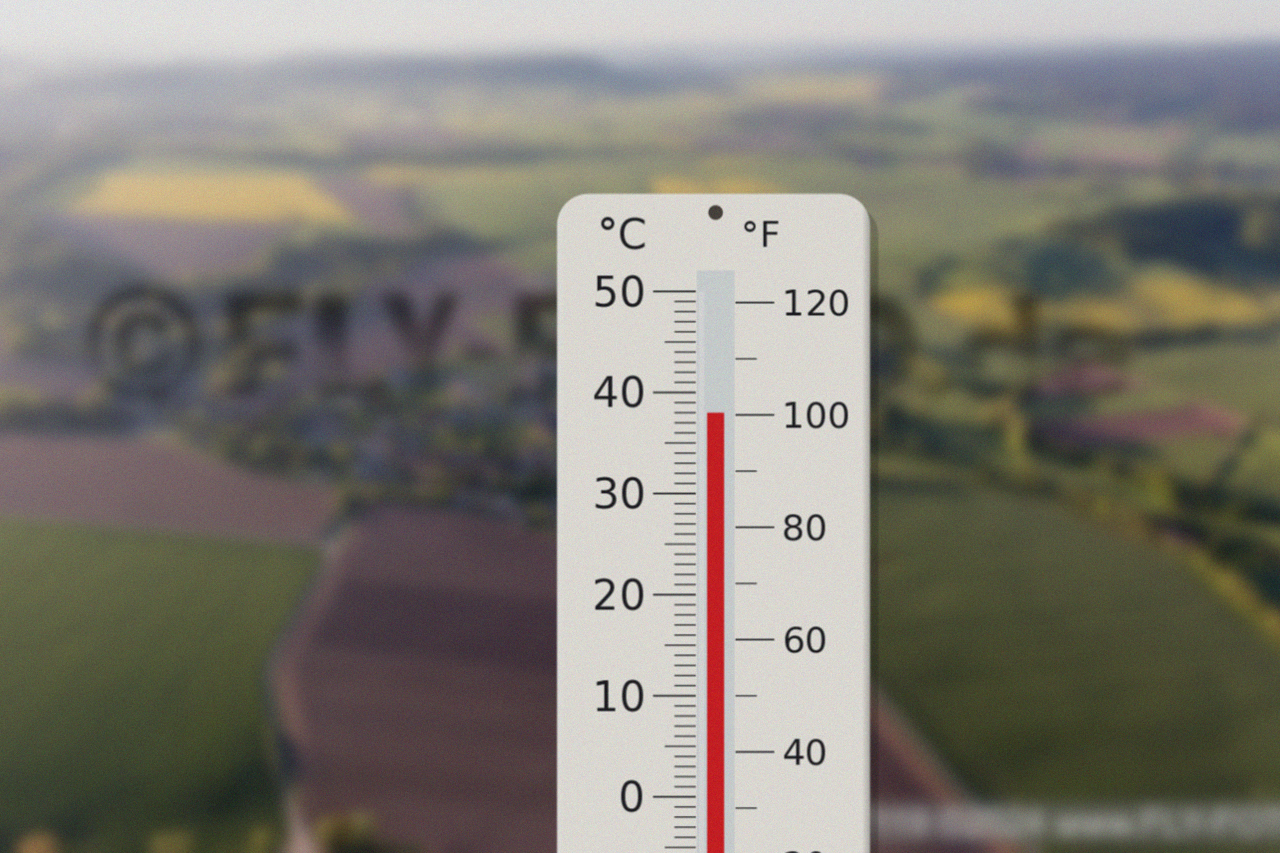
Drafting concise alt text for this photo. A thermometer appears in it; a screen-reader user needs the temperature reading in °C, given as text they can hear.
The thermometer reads 38 °C
